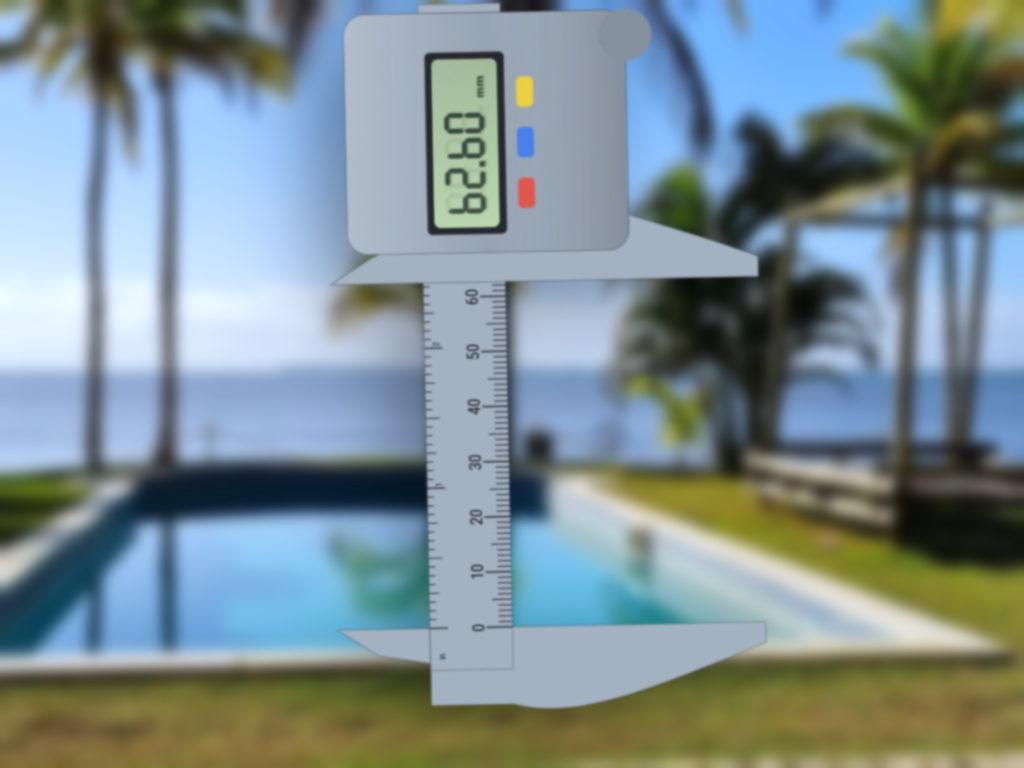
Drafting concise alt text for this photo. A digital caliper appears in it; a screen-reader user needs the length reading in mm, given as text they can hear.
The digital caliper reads 62.60 mm
